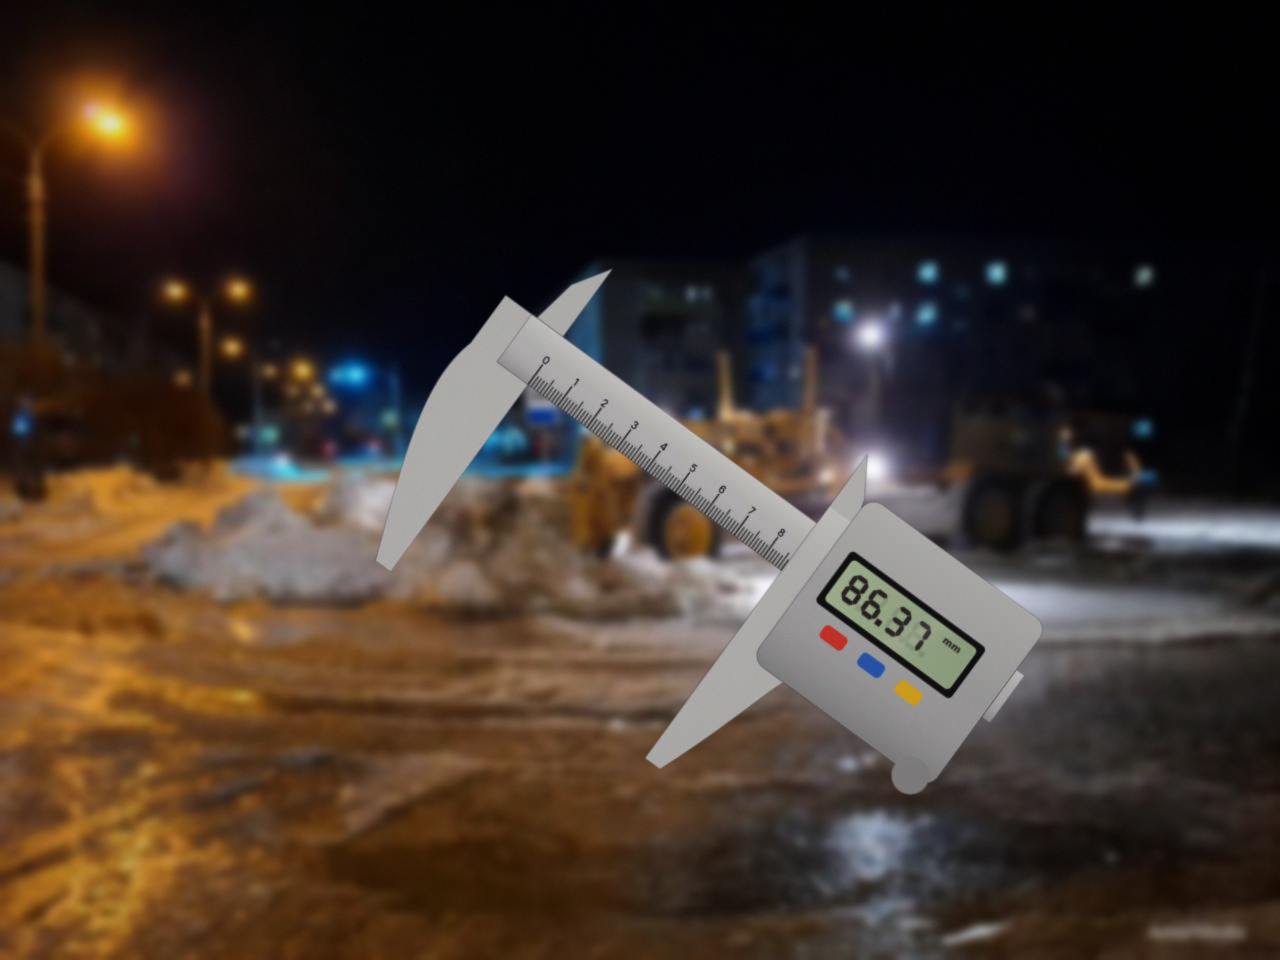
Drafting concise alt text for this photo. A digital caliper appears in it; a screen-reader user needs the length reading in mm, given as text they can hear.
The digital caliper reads 86.37 mm
